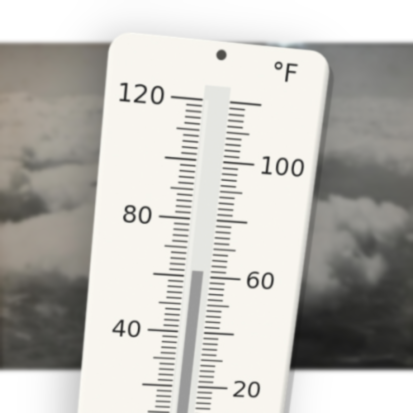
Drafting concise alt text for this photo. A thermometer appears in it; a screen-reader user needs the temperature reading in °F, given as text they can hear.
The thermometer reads 62 °F
